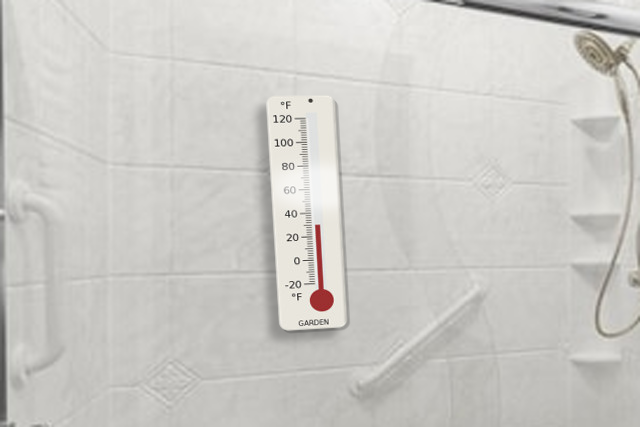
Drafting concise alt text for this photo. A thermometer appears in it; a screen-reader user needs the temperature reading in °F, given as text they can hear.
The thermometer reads 30 °F
